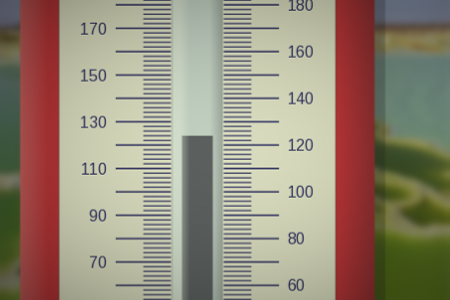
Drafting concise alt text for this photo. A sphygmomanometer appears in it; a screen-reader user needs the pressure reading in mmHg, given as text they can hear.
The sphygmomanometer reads 124 mmHg
